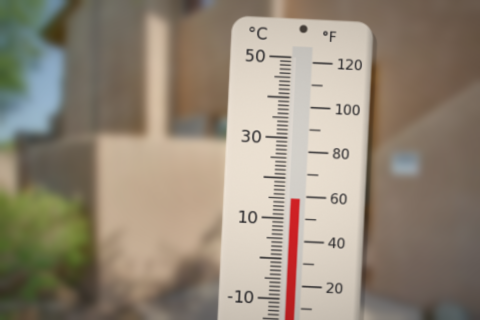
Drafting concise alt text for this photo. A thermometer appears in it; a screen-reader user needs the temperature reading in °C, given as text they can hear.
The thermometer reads 15 °C
